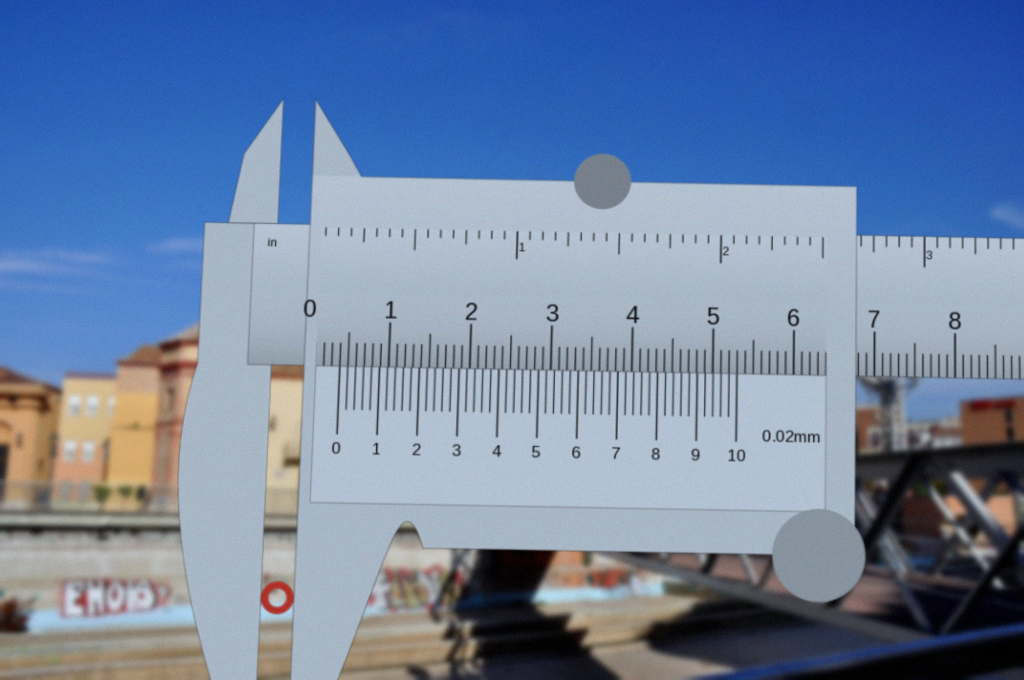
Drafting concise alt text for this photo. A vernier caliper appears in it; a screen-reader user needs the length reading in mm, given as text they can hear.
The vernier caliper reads 4.0 mm
